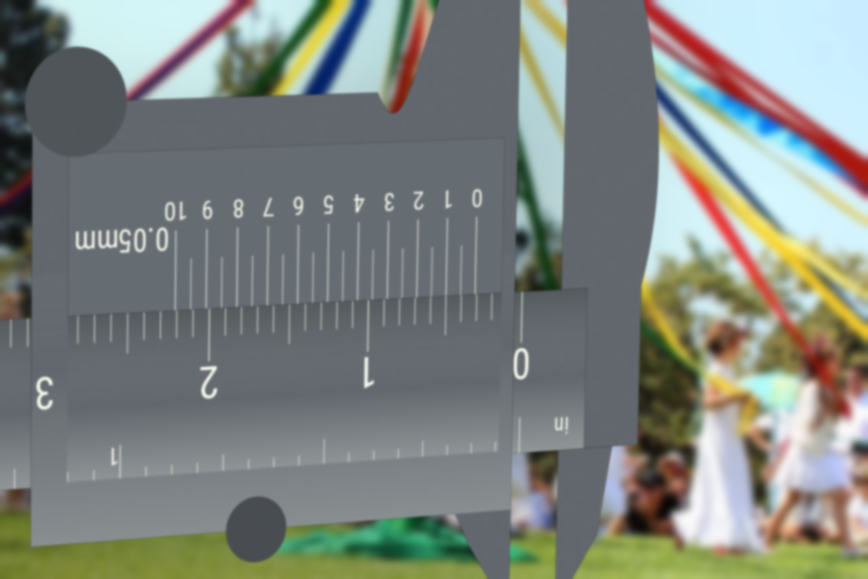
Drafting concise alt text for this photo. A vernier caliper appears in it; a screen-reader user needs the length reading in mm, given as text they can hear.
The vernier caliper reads 3.1 mm
